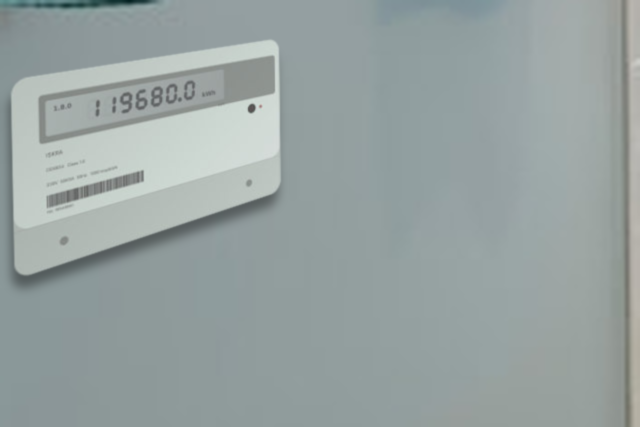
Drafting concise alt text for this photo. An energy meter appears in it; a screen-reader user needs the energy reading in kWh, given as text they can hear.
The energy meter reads 119680.0 kWh
